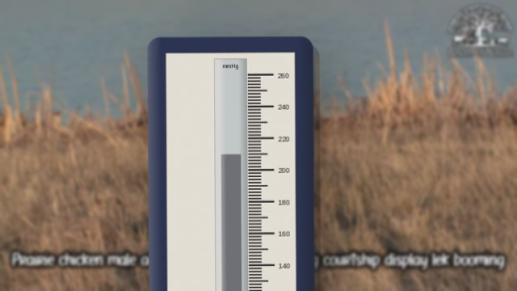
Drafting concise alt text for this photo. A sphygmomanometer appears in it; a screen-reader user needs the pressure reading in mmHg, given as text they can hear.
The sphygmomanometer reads 210 mmHg
